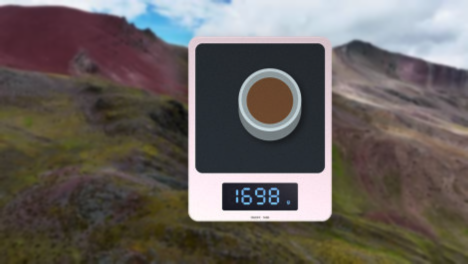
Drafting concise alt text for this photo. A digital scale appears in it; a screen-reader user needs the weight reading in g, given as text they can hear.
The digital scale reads 1698 g
